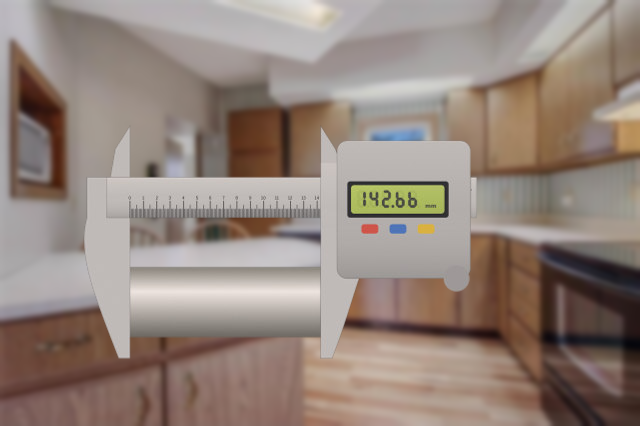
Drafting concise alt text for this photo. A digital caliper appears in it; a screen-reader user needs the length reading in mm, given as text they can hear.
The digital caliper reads 142.66 mm
